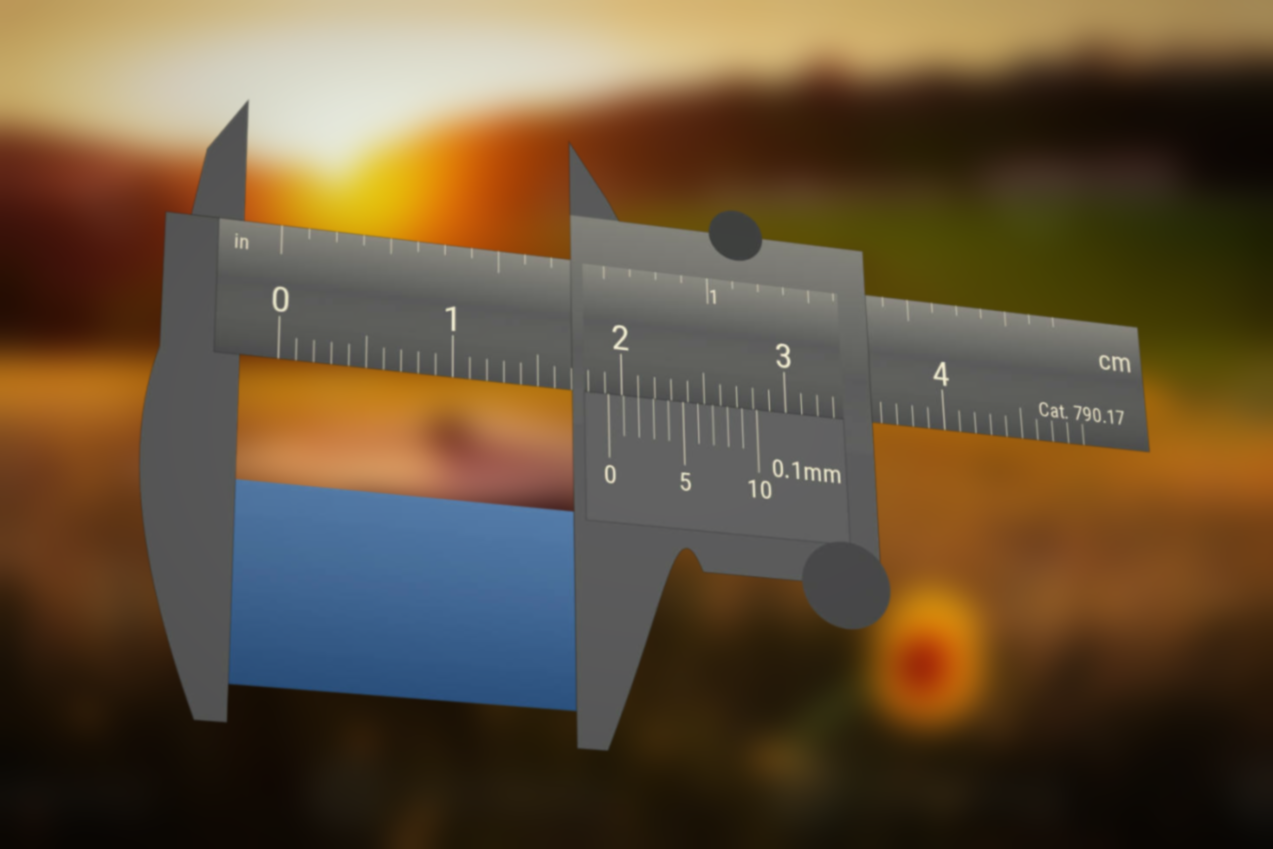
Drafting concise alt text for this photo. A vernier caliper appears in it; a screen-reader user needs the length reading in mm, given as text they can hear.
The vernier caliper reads 19.2 mm
